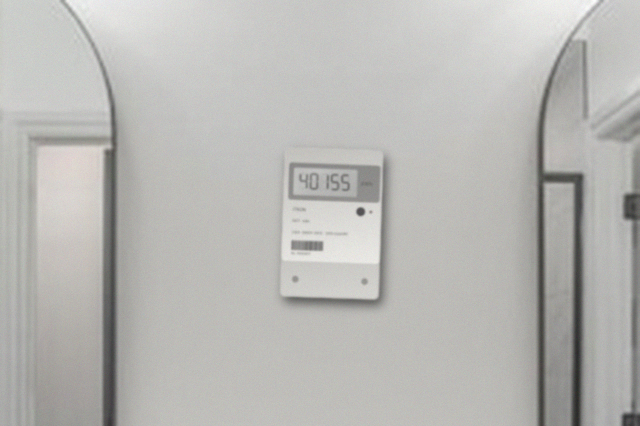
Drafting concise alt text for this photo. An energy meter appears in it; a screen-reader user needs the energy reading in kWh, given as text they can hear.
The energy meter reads 40155 kWh
